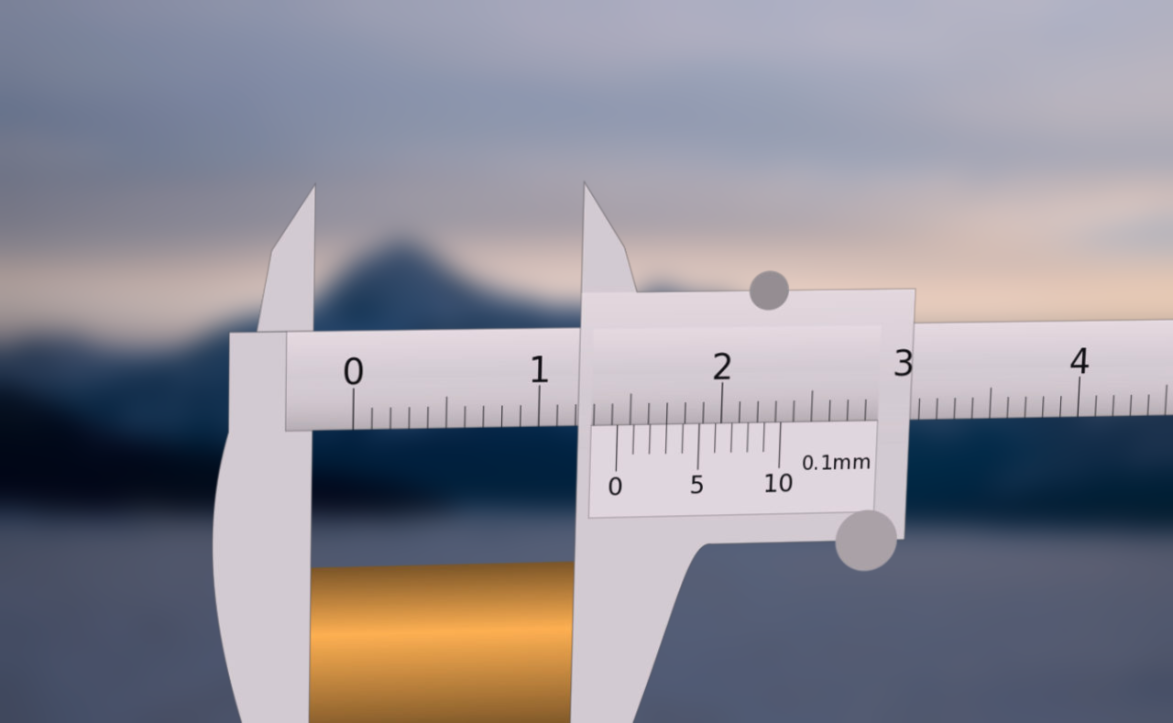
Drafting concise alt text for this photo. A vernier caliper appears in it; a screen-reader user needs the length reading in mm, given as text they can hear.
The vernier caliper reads 14.3 mm
